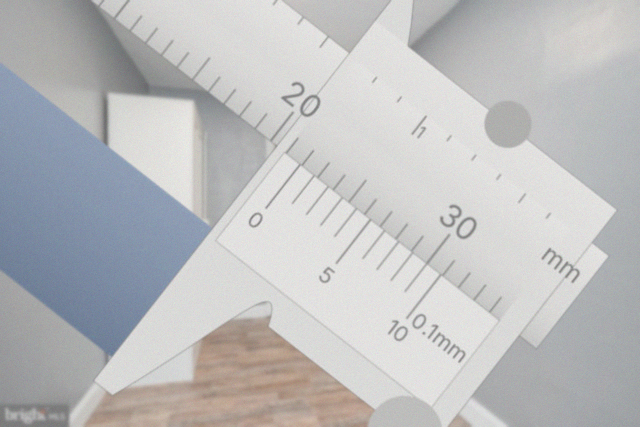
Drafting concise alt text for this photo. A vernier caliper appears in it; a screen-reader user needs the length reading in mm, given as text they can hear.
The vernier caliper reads 21.9 mm
